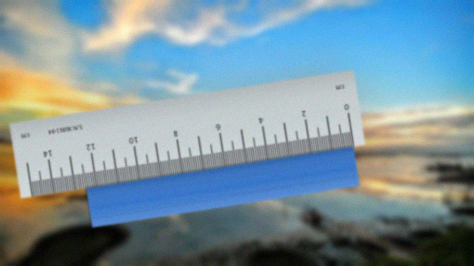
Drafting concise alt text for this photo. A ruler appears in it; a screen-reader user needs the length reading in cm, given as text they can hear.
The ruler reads 12.5 cm
